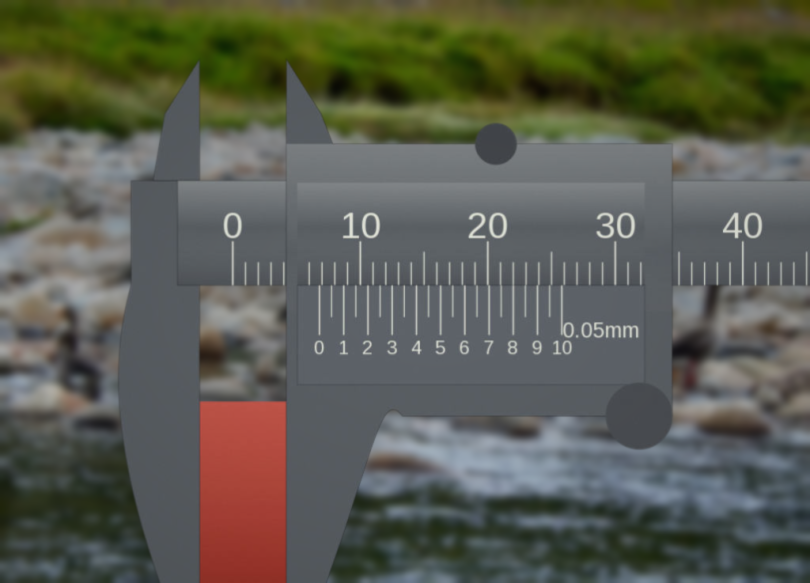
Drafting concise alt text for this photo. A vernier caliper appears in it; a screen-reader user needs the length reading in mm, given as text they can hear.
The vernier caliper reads 6.8 mm
